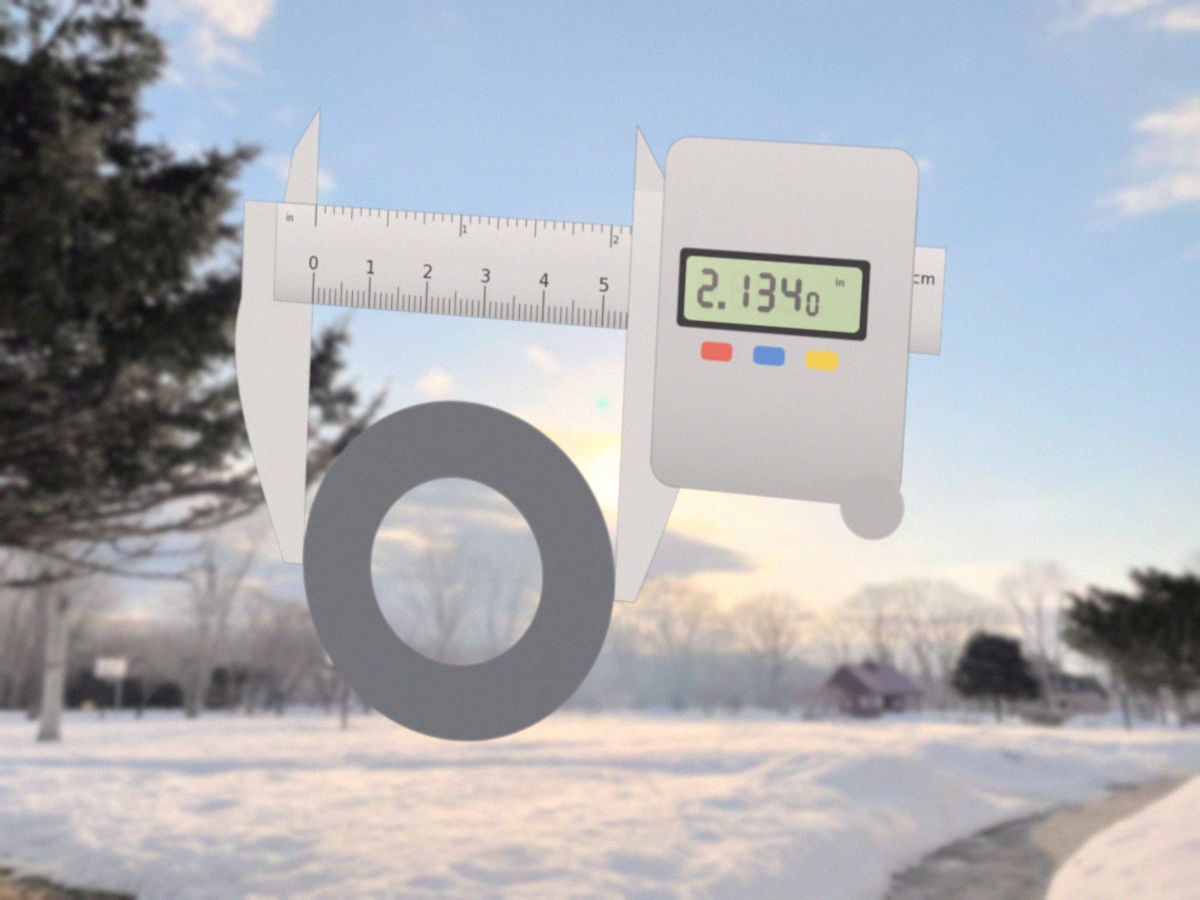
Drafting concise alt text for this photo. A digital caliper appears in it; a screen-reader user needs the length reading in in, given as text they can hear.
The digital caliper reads 2.1340 in
